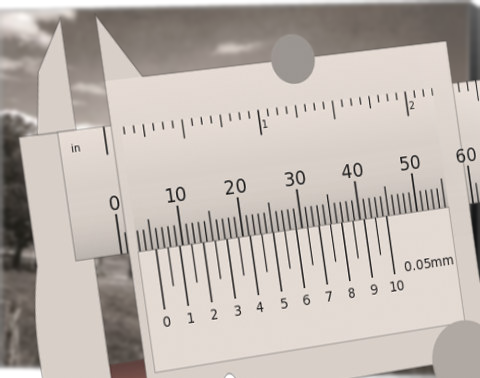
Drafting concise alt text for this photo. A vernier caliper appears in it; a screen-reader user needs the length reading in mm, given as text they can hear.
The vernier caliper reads 5.6 mm
